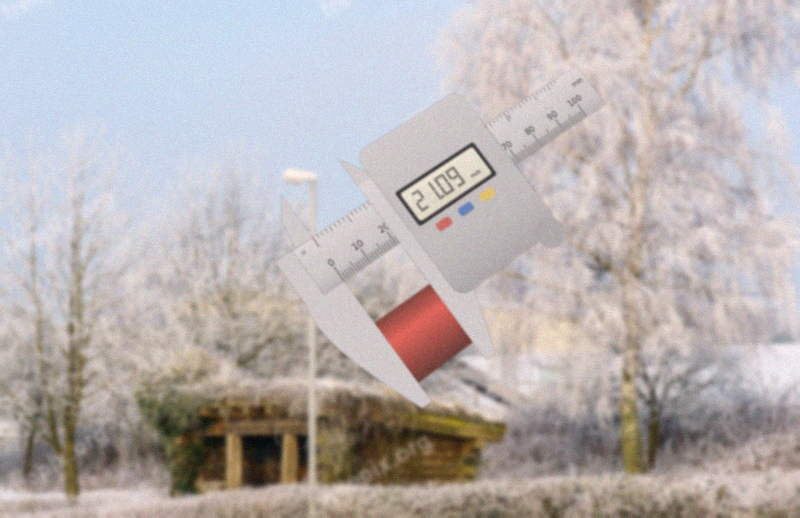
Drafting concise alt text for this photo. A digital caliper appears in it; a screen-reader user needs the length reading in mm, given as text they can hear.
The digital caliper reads 21.09 mm
